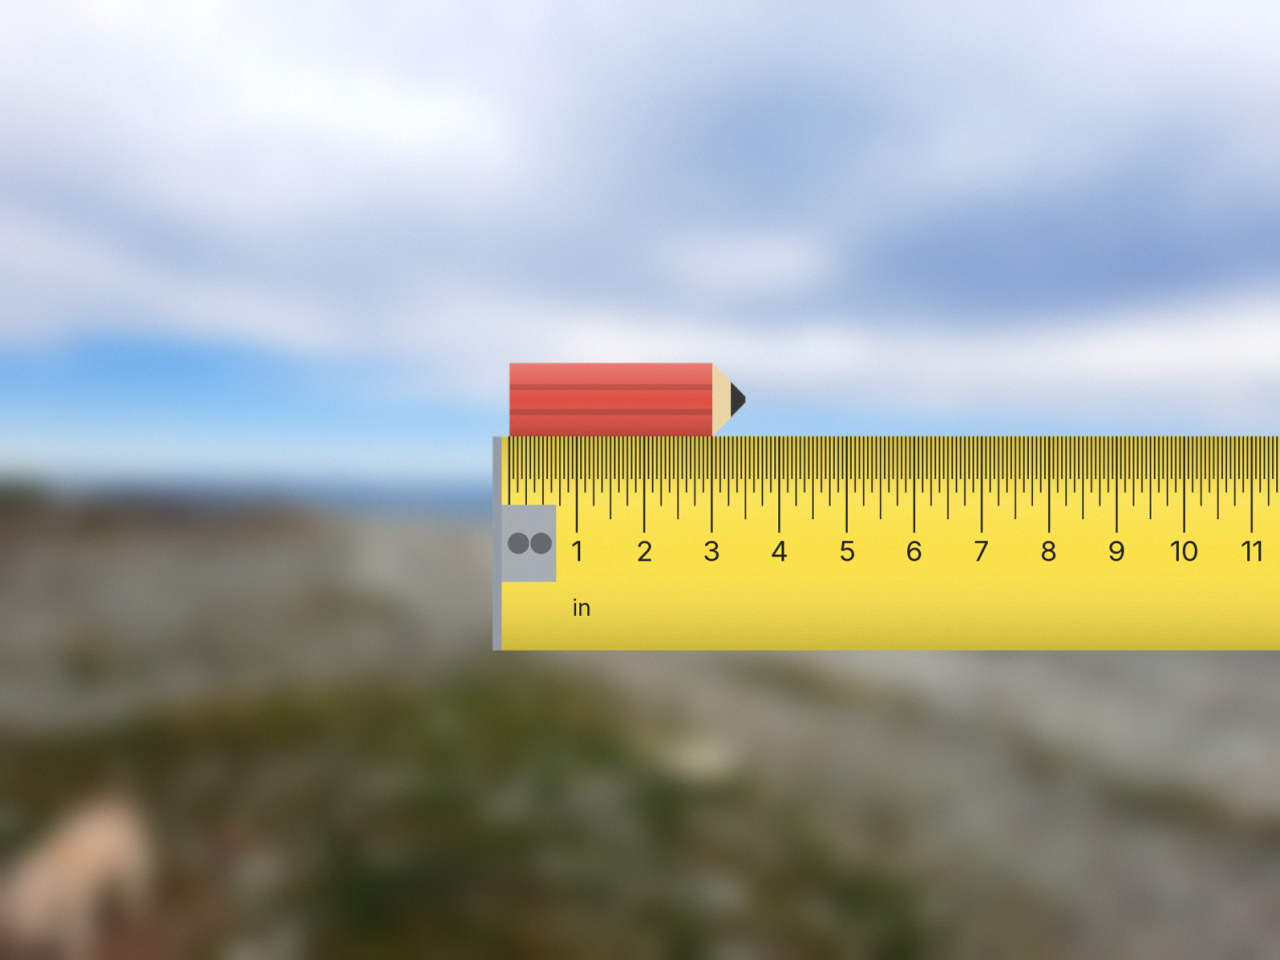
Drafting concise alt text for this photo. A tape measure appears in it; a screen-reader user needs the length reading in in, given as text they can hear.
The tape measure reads 3.5 in
